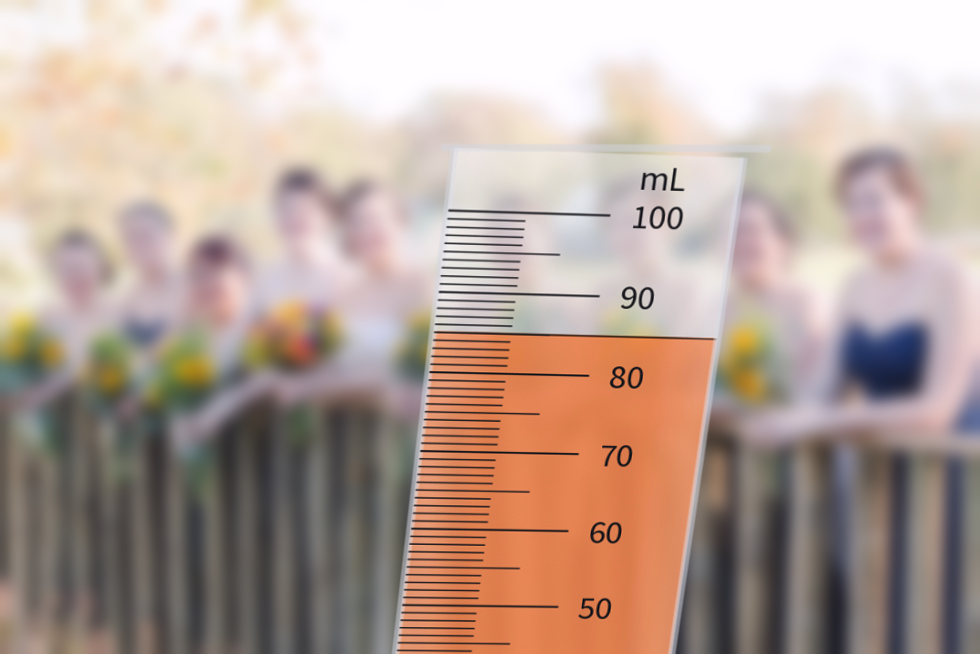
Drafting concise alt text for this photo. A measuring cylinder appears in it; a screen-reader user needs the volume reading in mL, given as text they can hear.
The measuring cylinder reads 85 mL
